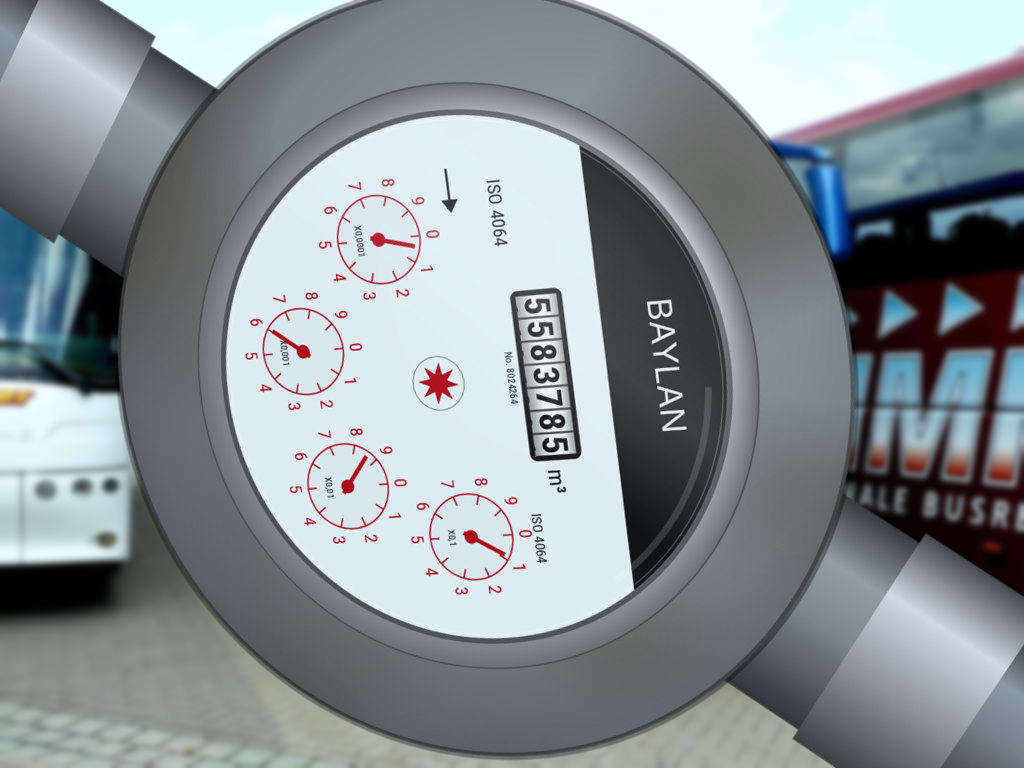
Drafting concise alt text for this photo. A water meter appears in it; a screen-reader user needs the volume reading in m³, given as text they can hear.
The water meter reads 5583785.0860 m³
